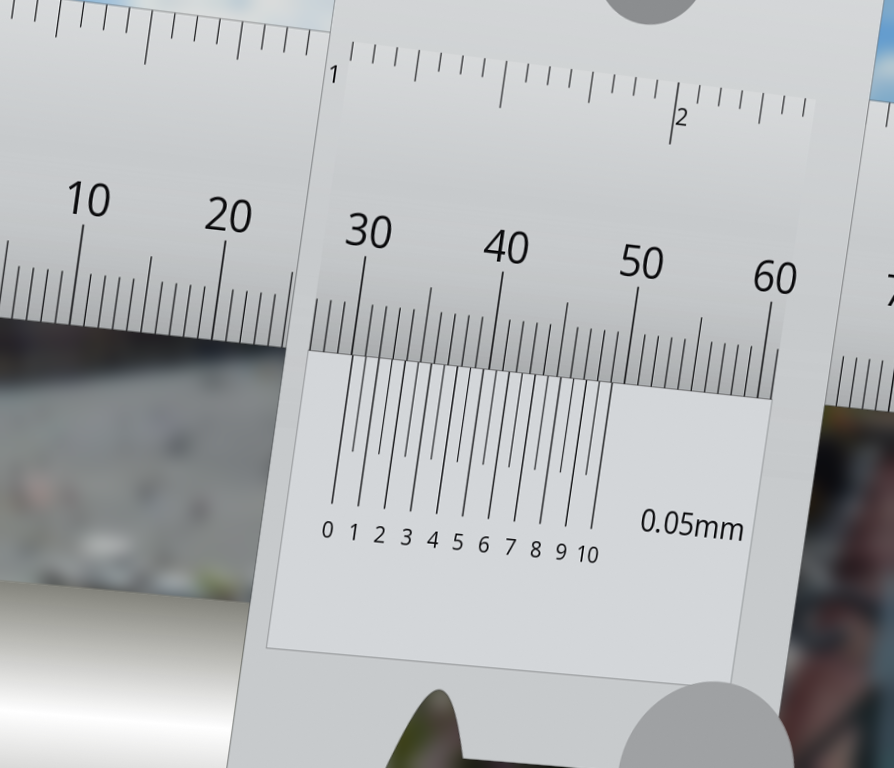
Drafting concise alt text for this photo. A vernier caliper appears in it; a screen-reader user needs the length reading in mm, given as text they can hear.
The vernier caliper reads 30.1 mm
